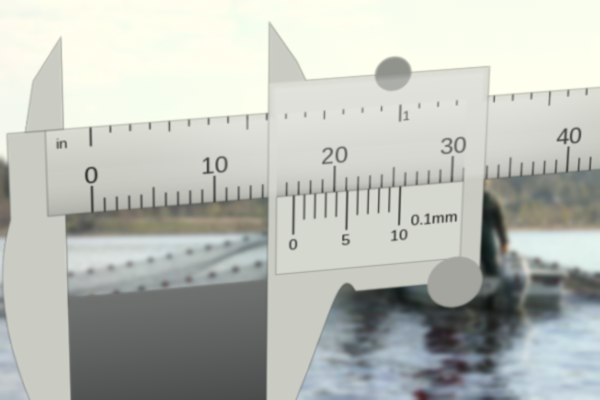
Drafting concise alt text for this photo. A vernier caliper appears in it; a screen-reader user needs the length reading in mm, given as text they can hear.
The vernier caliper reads 16.6 mm
